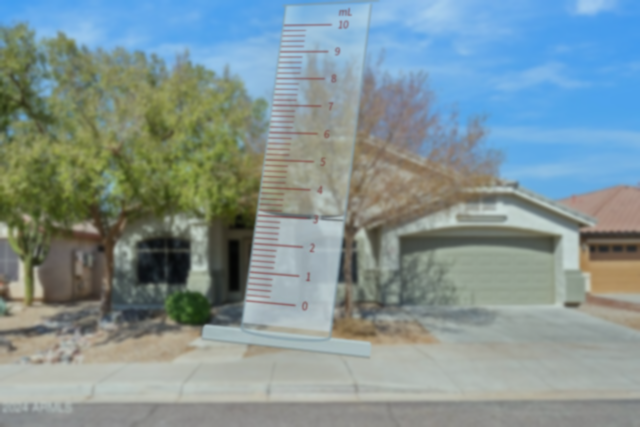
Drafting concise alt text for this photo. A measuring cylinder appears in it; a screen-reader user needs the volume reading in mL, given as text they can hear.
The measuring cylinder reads 3 mL
